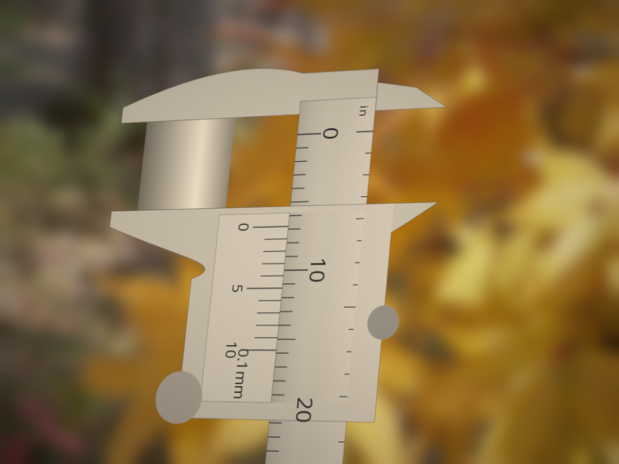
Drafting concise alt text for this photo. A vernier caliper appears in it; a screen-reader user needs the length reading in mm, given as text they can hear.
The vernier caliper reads 6.8 mm
